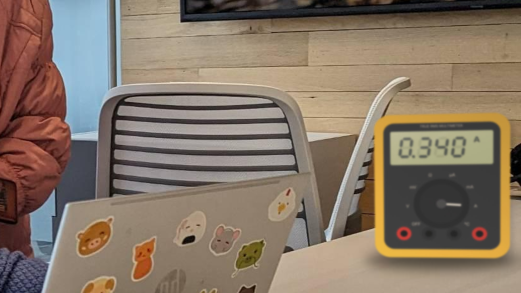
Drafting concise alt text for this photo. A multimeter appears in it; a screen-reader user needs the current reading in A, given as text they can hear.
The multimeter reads 0.340 A
